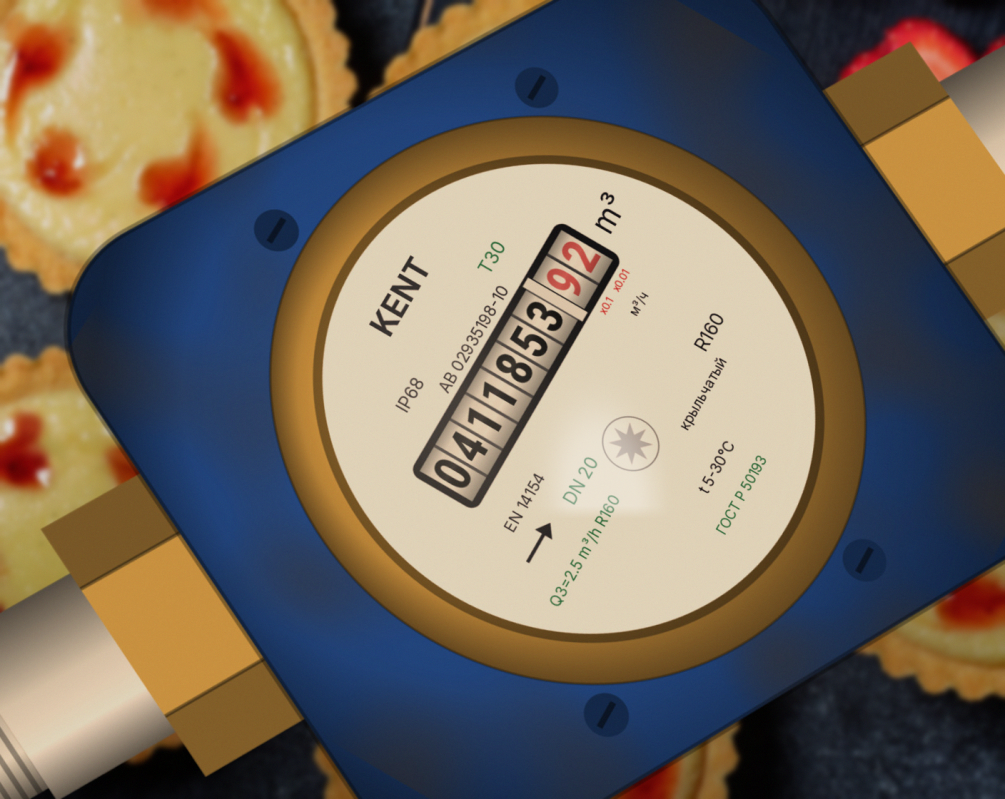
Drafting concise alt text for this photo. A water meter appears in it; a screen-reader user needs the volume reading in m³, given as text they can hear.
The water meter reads 411853.92 m³
